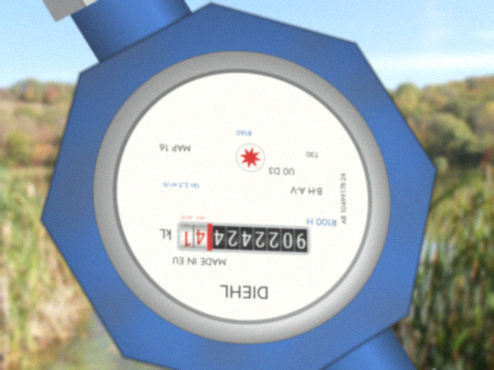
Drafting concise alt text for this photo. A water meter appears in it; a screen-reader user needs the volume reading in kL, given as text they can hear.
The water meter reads 9022424.41 kL
